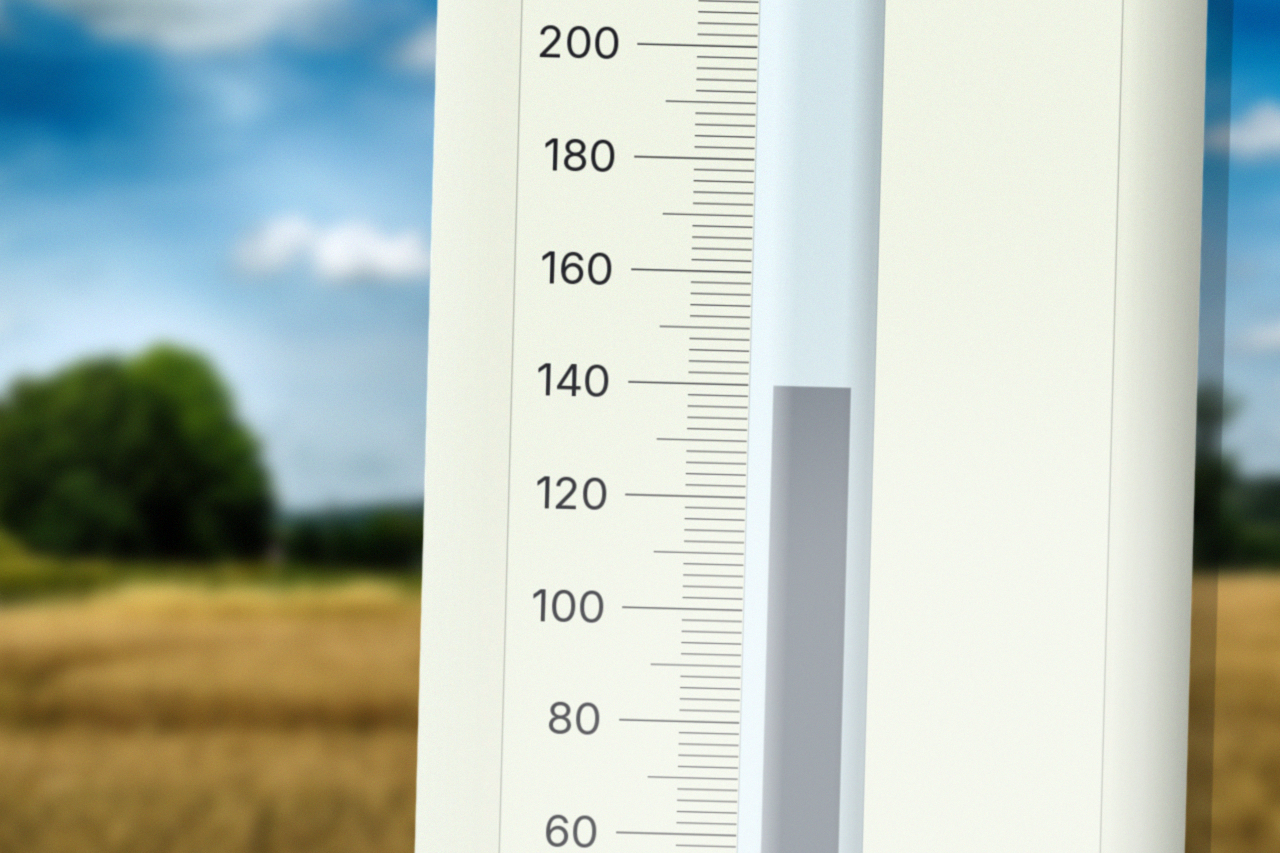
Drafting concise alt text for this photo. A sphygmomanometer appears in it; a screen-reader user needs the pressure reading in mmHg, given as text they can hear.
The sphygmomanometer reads 140 mmHg
